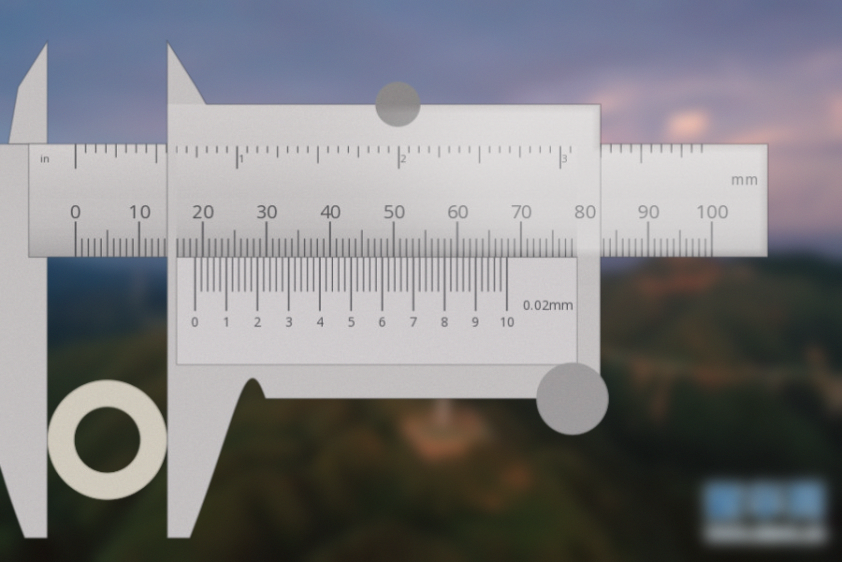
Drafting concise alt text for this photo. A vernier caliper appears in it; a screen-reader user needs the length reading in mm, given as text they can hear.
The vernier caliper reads 18.8 mm
